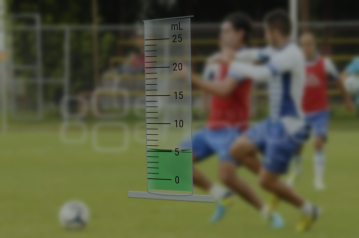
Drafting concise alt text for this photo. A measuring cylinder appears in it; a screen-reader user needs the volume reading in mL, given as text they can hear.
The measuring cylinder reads 5 mL
